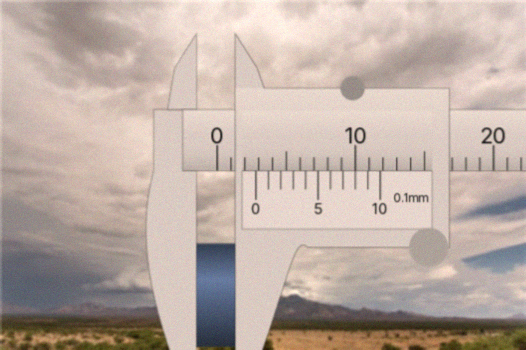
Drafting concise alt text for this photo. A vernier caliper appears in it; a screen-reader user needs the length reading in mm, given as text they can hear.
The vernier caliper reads 2.8 mm
